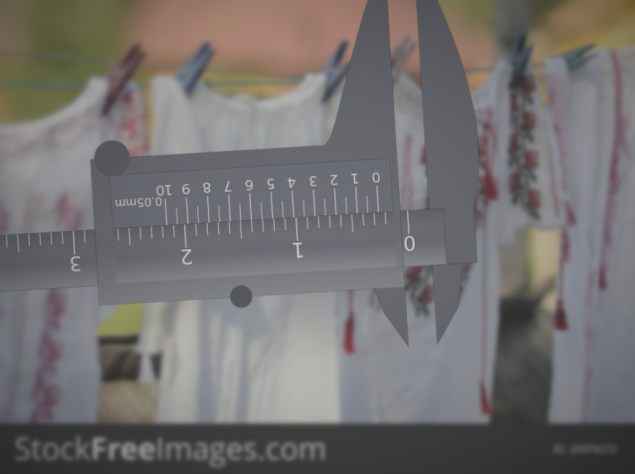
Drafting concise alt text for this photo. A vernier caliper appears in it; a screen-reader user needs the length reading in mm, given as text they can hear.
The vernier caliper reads 2.6 mm
